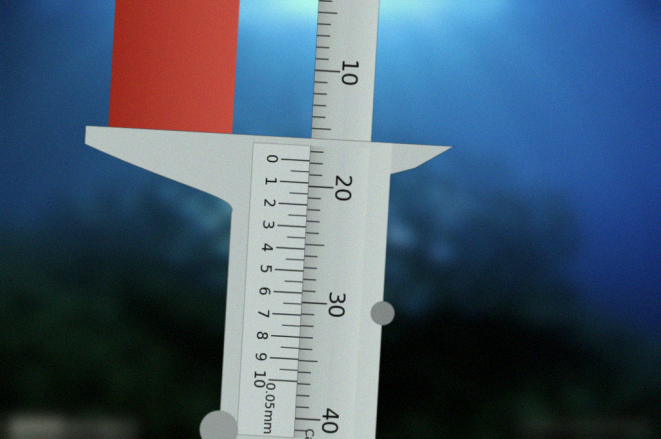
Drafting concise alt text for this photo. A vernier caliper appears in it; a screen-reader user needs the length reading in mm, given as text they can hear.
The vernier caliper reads 17.8 mm
